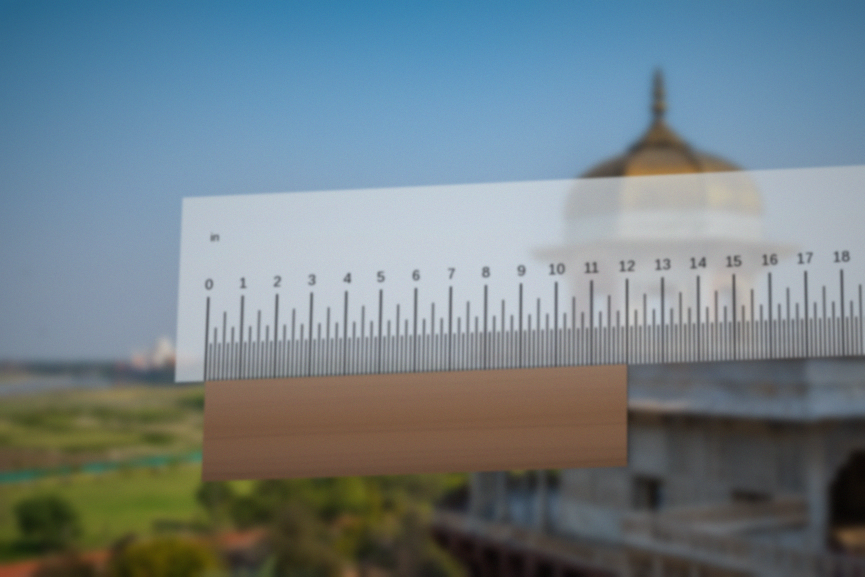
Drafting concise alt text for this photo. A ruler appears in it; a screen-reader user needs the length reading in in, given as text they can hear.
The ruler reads 12 in
